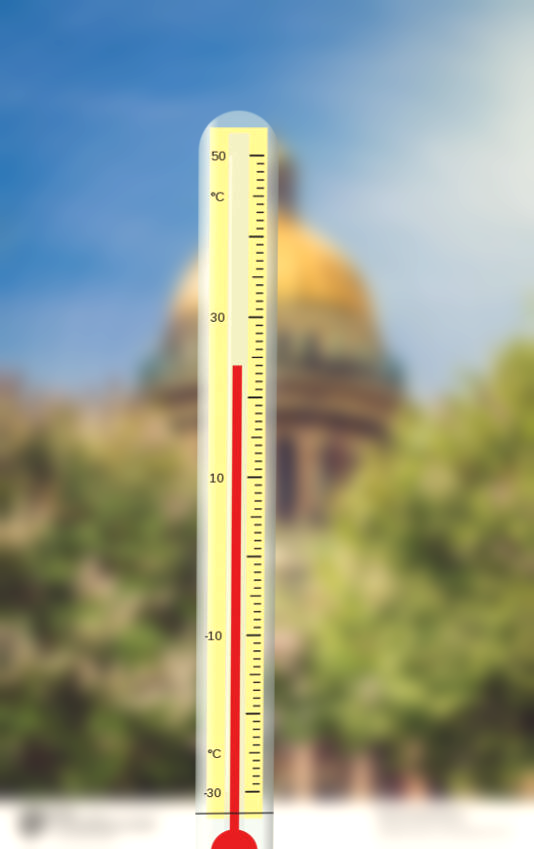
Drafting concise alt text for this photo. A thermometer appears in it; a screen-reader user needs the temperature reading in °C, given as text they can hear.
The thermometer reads 24 °C
